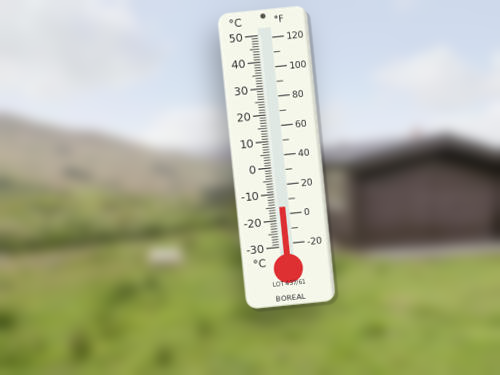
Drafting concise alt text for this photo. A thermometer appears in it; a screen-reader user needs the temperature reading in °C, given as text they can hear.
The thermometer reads -15 °C
